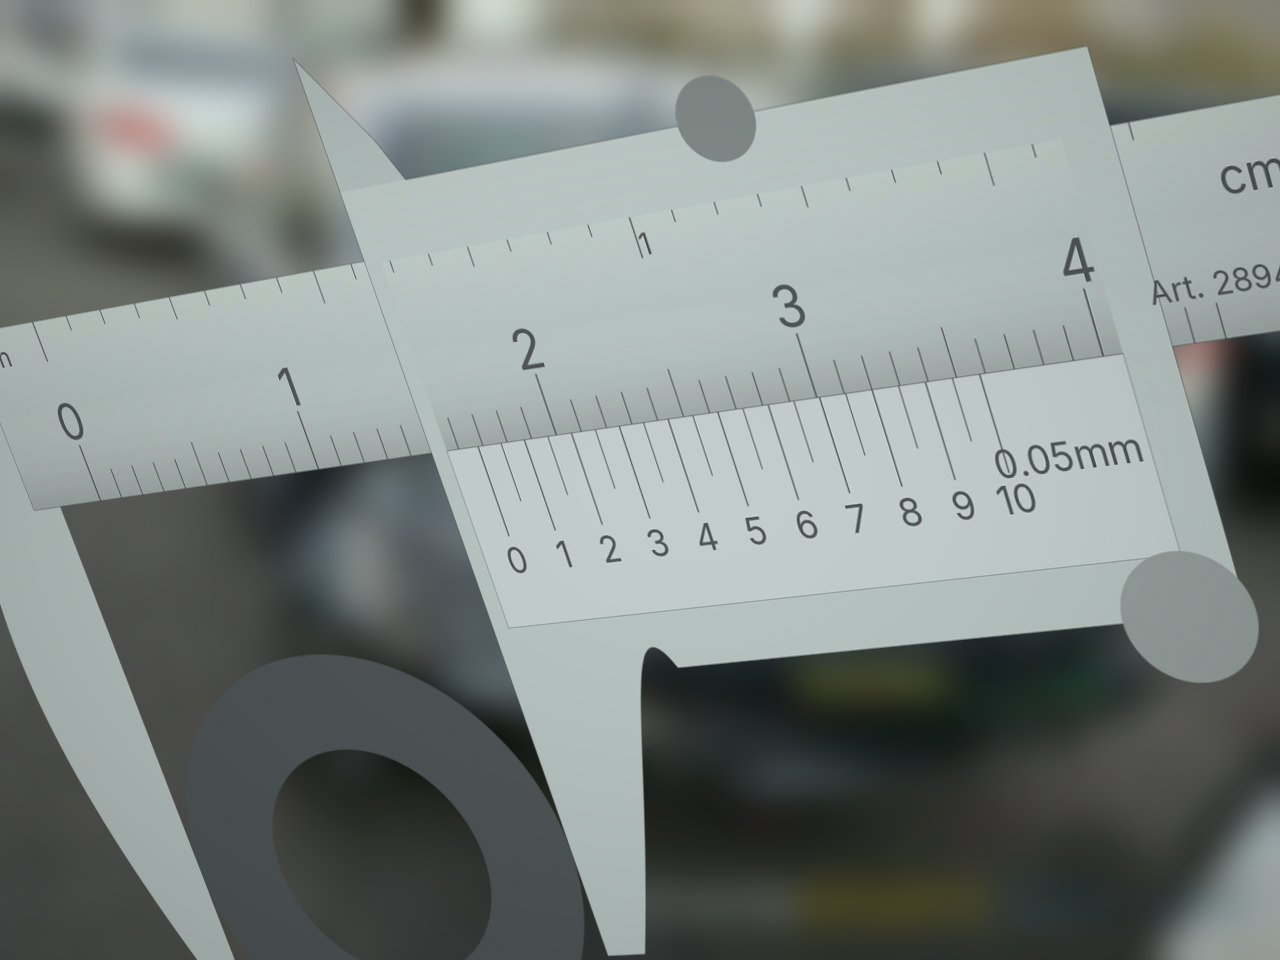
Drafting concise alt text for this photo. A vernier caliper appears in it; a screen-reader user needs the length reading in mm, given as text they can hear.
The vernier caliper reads 16.80 mm
